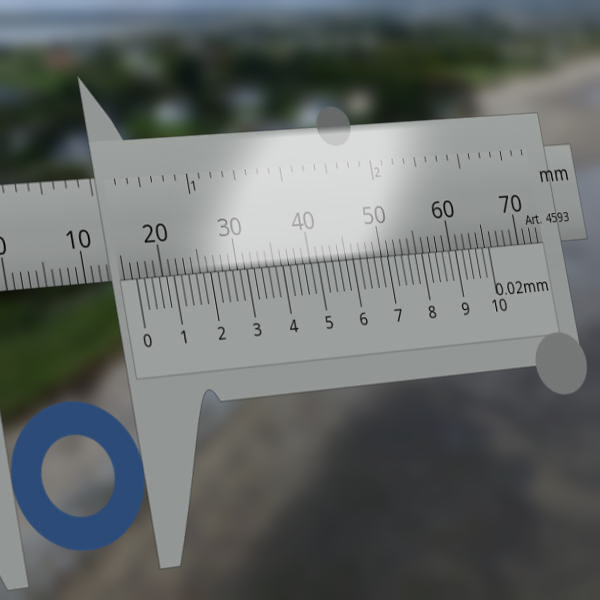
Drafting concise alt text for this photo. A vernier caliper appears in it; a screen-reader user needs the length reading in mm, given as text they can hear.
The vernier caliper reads 16.6 mm
